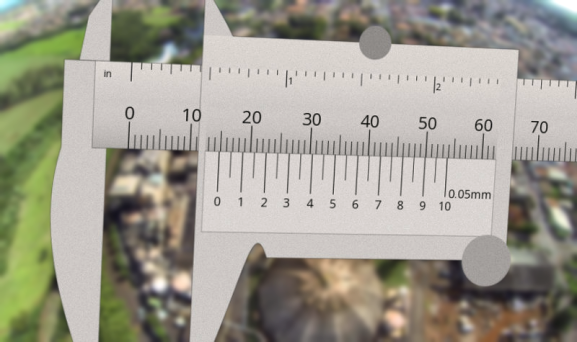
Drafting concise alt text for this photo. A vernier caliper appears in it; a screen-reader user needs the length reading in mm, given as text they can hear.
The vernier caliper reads 14.8 mm
